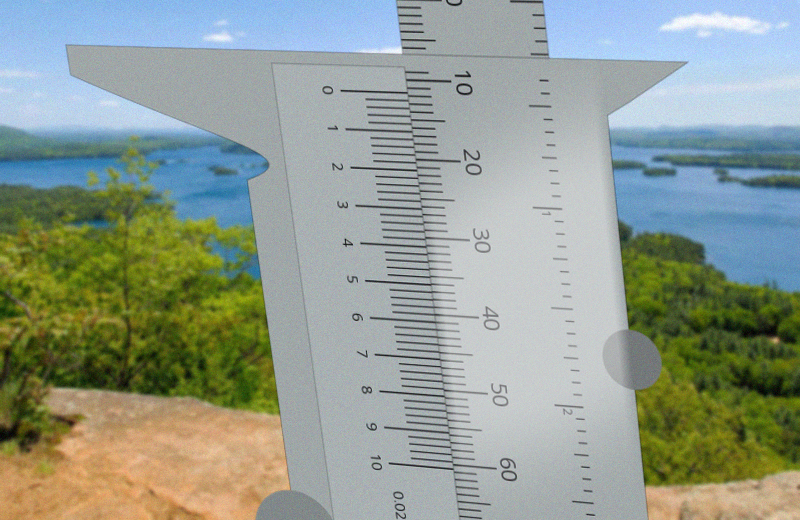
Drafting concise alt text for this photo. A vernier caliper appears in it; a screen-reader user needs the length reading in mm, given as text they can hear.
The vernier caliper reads 11.6 mm
